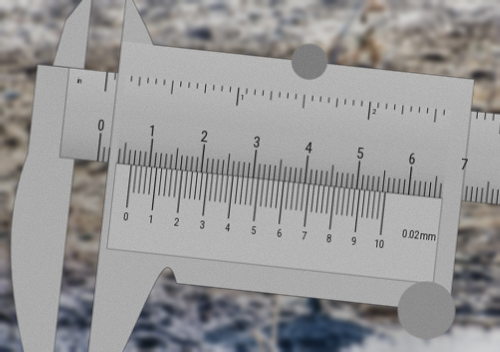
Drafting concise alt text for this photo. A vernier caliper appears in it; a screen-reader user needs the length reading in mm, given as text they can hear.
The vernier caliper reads 6.5 mm
